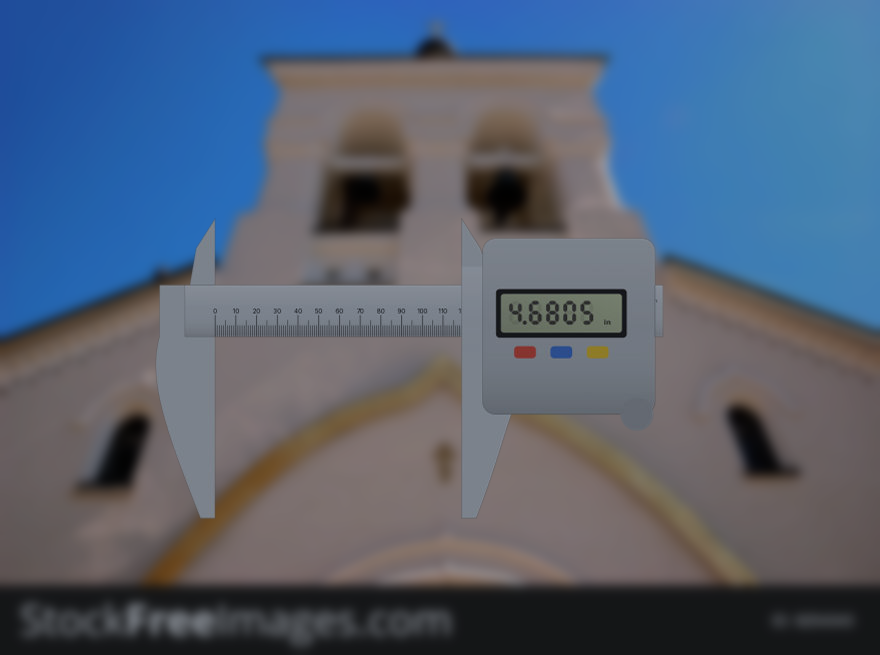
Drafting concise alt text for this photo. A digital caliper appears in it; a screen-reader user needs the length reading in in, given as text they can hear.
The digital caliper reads 4.6805 in
